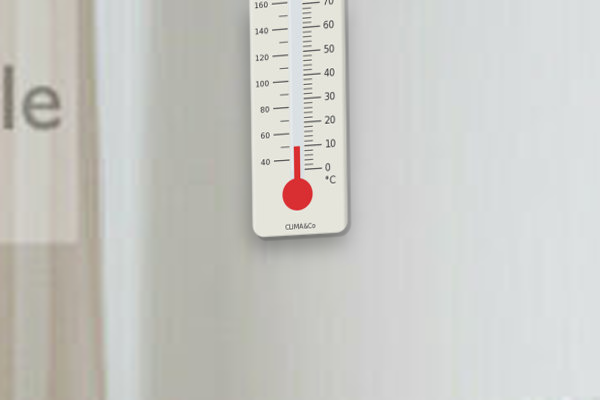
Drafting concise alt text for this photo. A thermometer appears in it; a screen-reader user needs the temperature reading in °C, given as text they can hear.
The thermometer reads 10 °C
